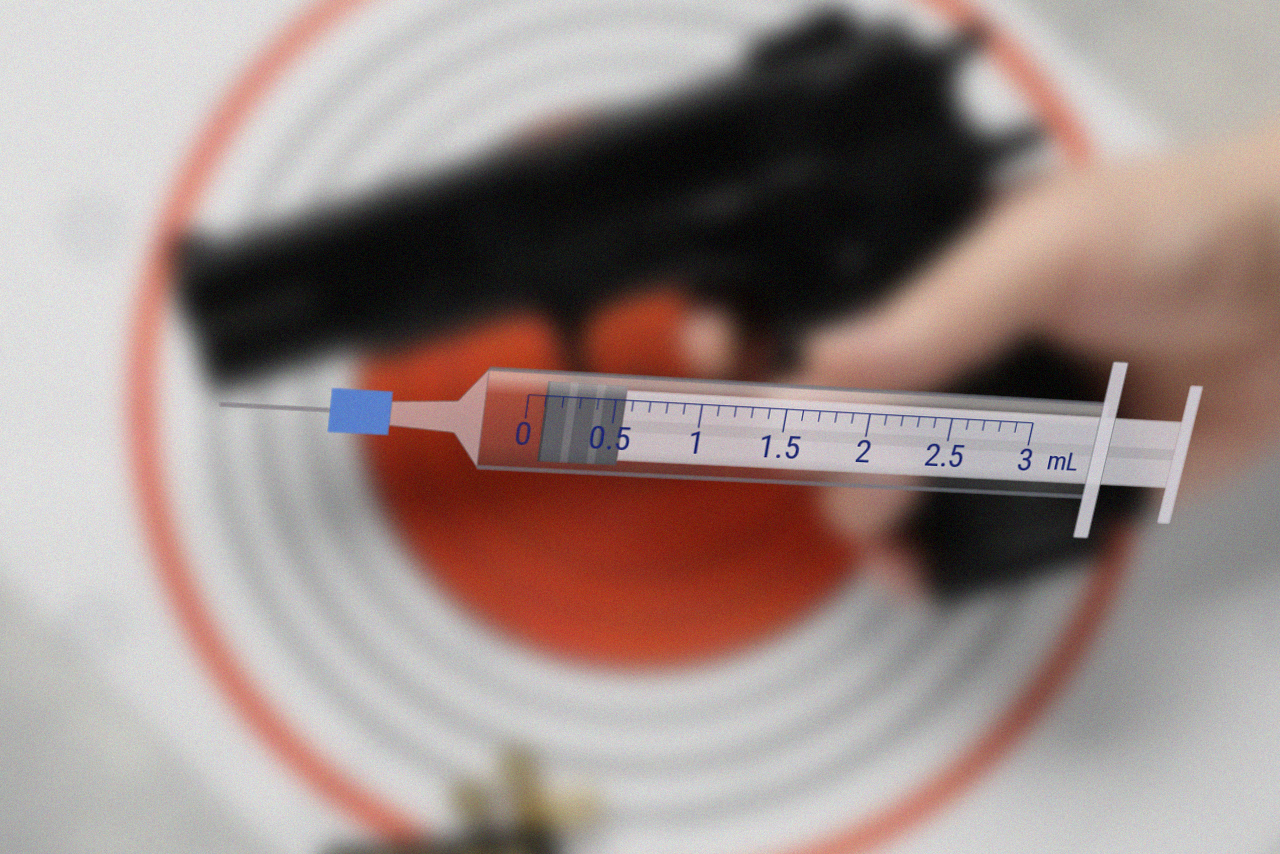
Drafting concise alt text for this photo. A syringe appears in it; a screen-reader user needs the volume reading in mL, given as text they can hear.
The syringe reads 0.1 mL
